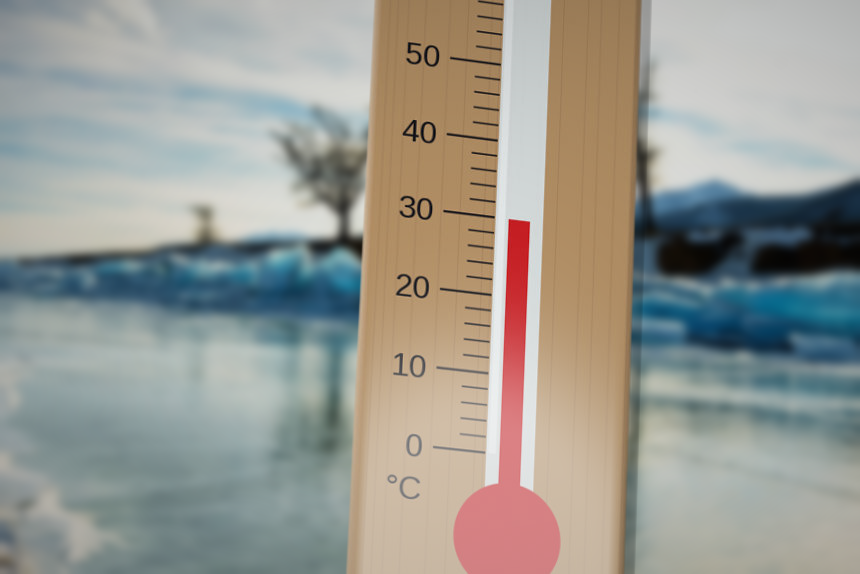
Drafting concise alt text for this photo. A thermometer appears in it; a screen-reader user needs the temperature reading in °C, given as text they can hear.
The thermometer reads 30 °C
